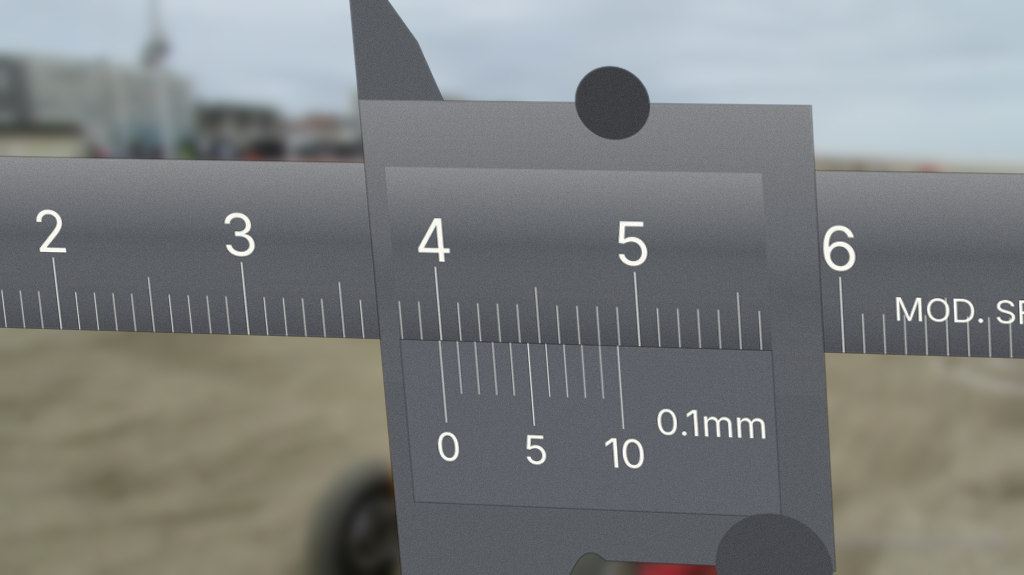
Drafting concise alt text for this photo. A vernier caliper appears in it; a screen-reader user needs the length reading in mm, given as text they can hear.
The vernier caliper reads 39.9 mm
